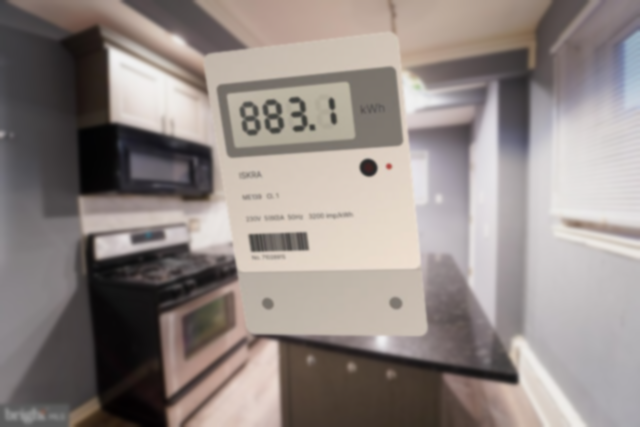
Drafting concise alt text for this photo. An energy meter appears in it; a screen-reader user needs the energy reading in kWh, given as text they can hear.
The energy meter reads 883.1 kWh
